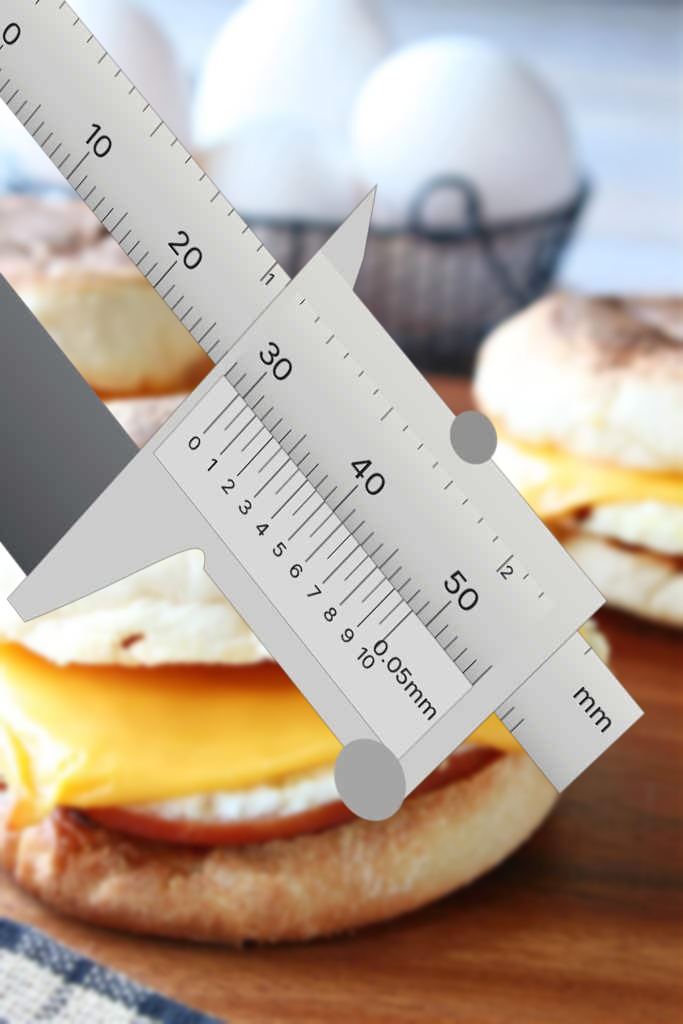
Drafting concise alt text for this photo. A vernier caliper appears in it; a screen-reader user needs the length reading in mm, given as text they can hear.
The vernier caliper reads 29.6 mm
